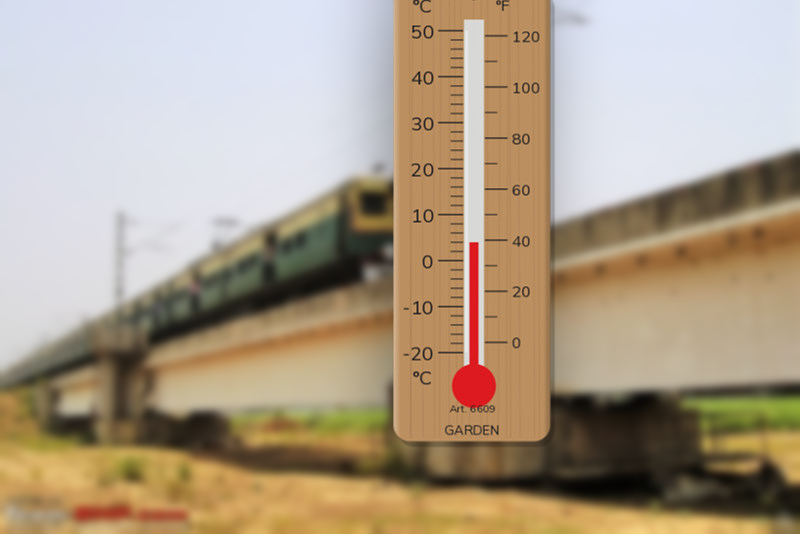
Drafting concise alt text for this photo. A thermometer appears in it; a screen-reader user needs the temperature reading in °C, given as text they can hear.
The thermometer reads 4 °C
